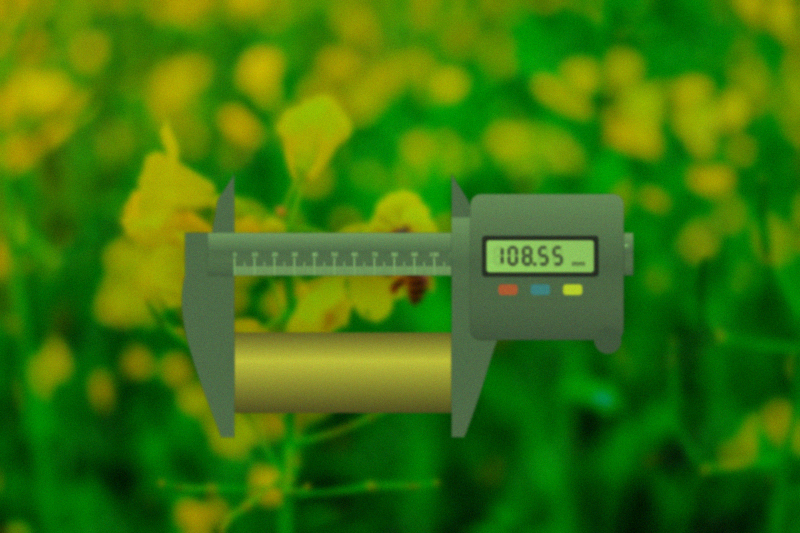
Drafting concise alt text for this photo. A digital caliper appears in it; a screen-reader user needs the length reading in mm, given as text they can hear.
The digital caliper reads 108.55 mm
